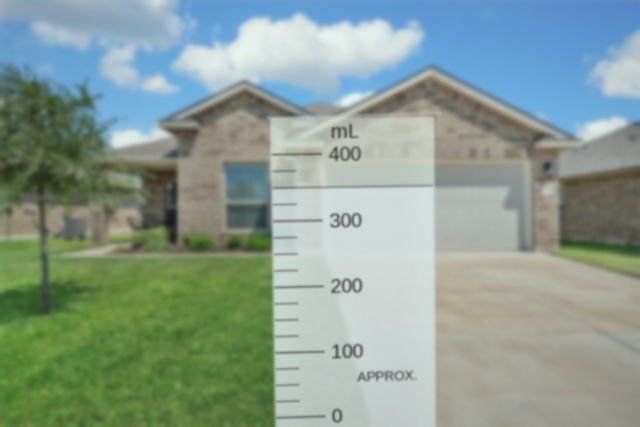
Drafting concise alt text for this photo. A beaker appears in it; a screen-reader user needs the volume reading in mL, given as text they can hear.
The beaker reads 350 mL
